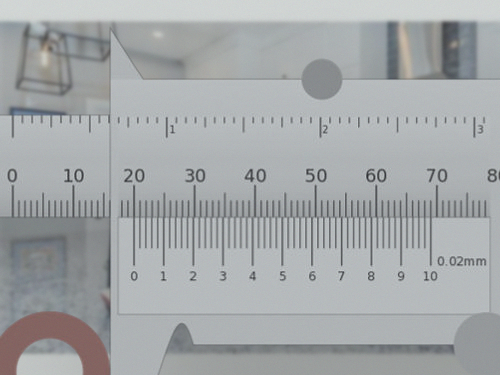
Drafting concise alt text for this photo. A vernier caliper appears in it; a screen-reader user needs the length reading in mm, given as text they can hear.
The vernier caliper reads 20.0 mm
